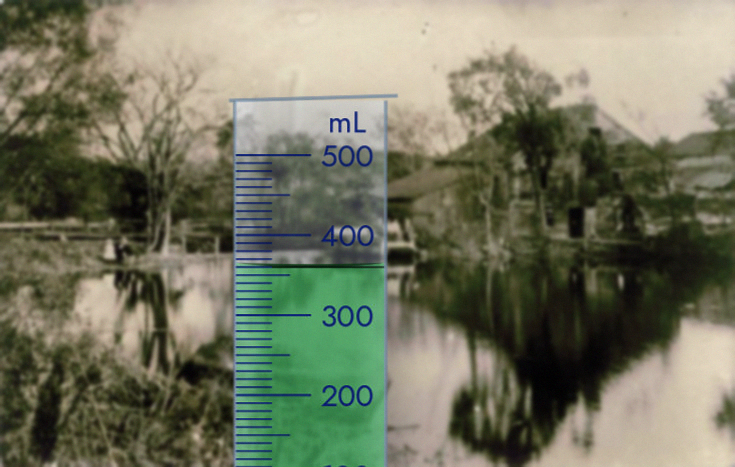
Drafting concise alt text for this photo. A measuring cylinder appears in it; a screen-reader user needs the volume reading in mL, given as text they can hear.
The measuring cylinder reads 360 mL
